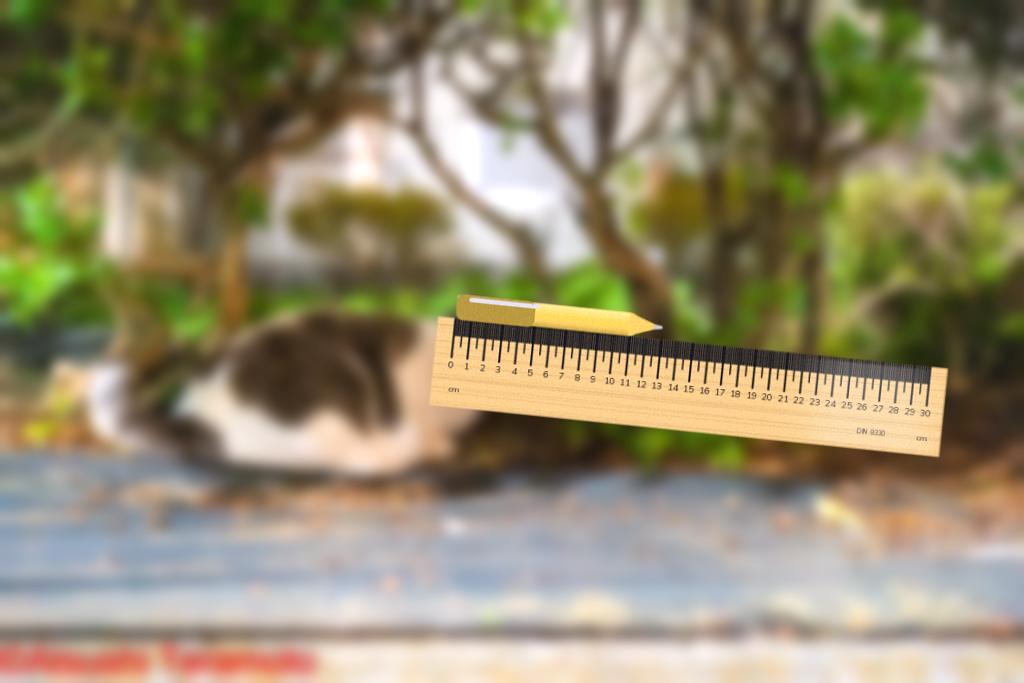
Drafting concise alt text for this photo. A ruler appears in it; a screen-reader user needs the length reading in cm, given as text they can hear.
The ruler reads 13 cm
